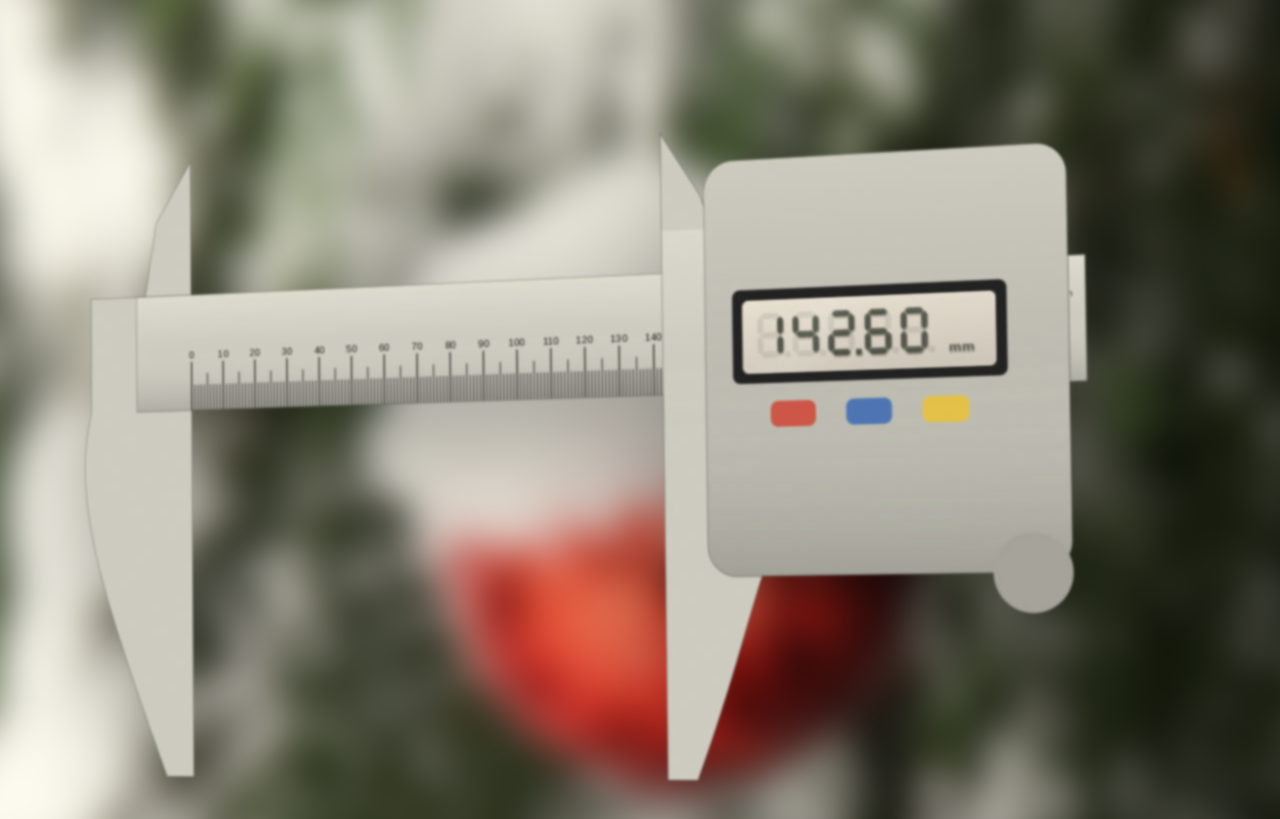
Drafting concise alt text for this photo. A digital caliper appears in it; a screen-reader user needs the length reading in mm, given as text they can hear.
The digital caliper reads 142.60 mm
